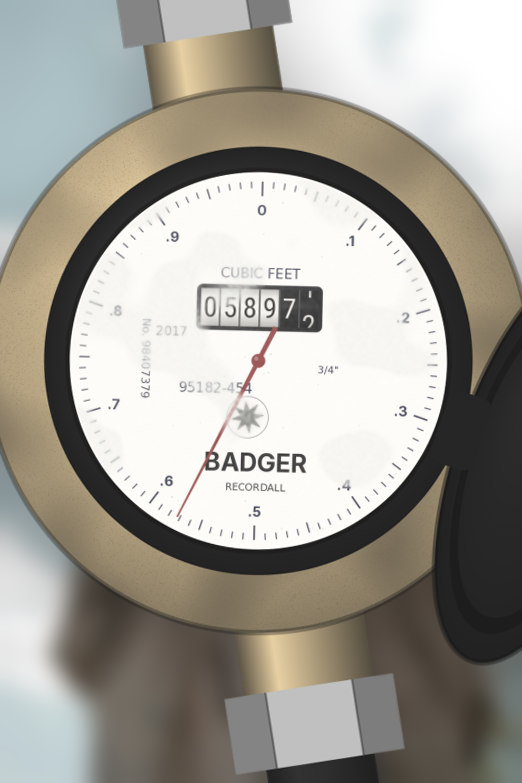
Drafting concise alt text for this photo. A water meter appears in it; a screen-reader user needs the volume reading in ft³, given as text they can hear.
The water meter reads 58971.57 ft³
